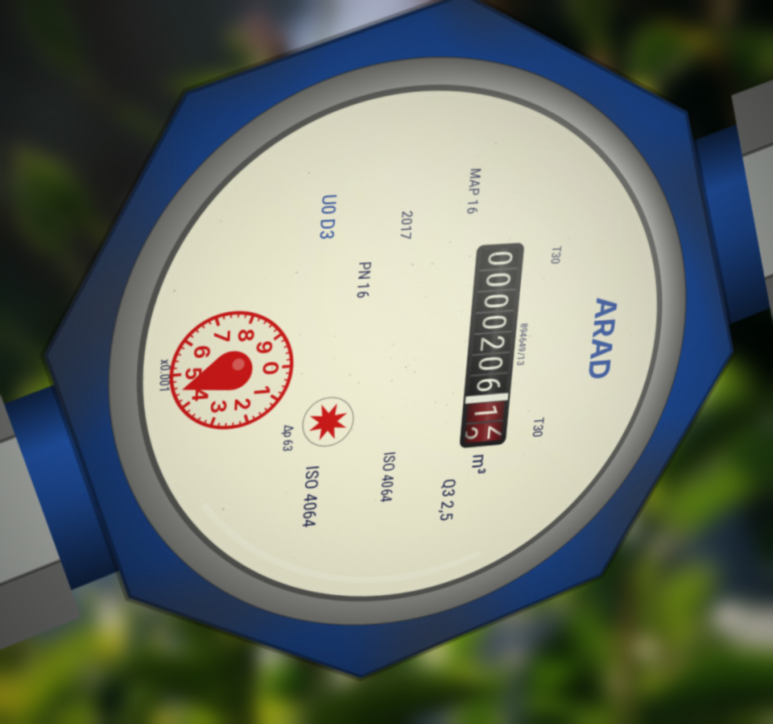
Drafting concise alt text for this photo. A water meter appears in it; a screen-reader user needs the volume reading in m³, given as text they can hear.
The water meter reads 206.124 m³
